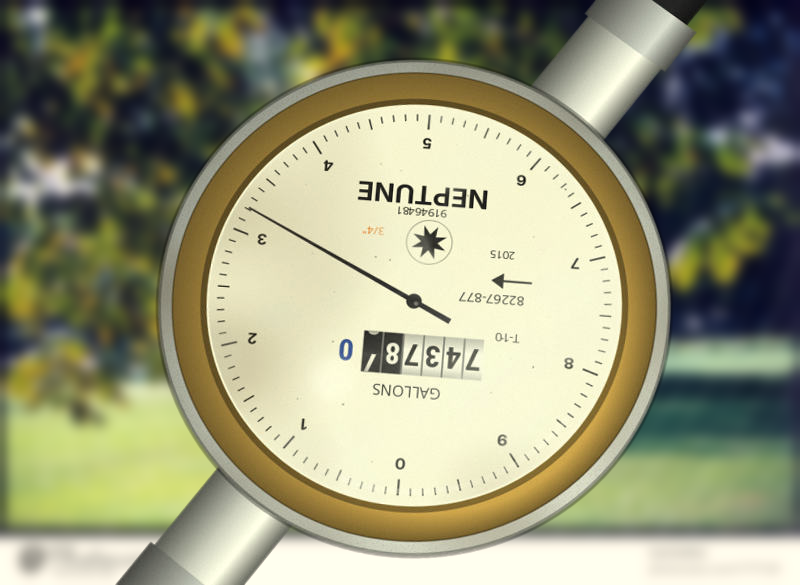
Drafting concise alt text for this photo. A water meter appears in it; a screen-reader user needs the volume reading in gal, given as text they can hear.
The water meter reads 7437873.2 gal
